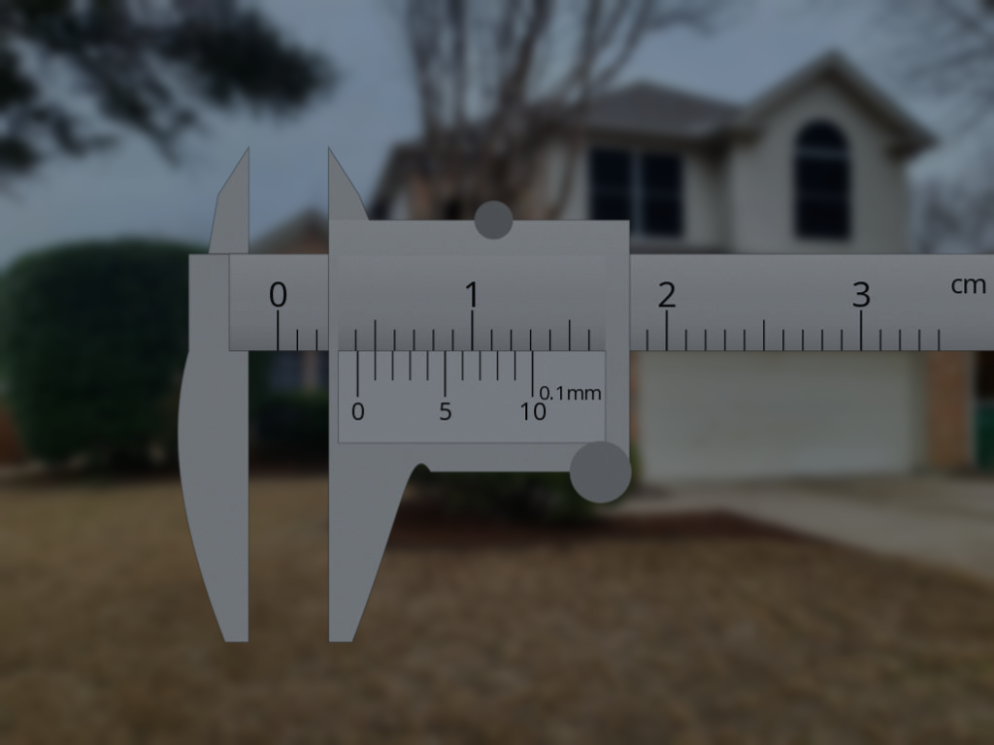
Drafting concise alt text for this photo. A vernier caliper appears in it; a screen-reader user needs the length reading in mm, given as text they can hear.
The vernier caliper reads 4.1 mm
